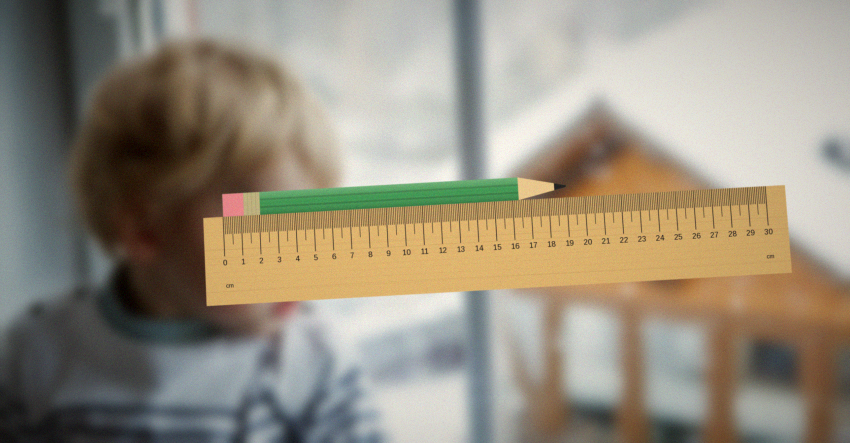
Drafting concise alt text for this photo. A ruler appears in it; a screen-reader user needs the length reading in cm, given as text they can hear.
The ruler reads 19 cm
